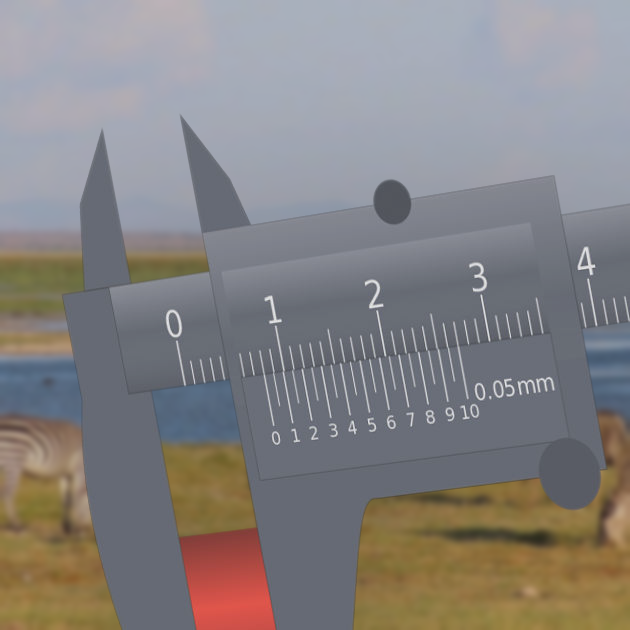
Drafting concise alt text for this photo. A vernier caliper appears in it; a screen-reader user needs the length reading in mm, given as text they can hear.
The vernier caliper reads 8.0 mm
